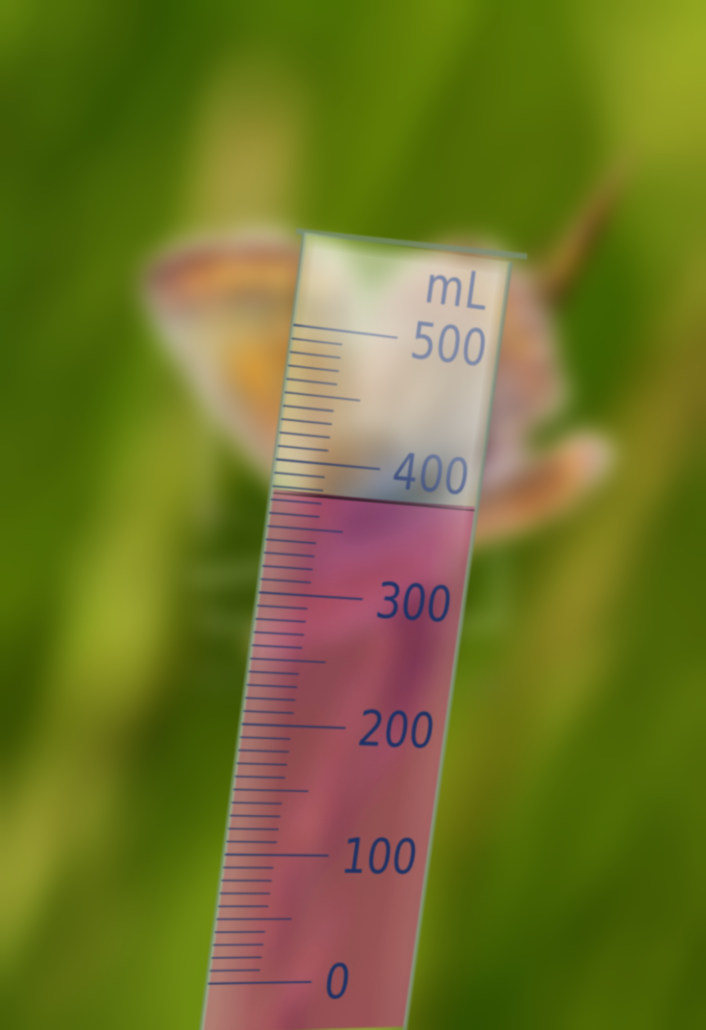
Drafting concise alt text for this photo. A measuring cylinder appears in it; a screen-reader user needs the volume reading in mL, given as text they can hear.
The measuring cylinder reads 375 mL
